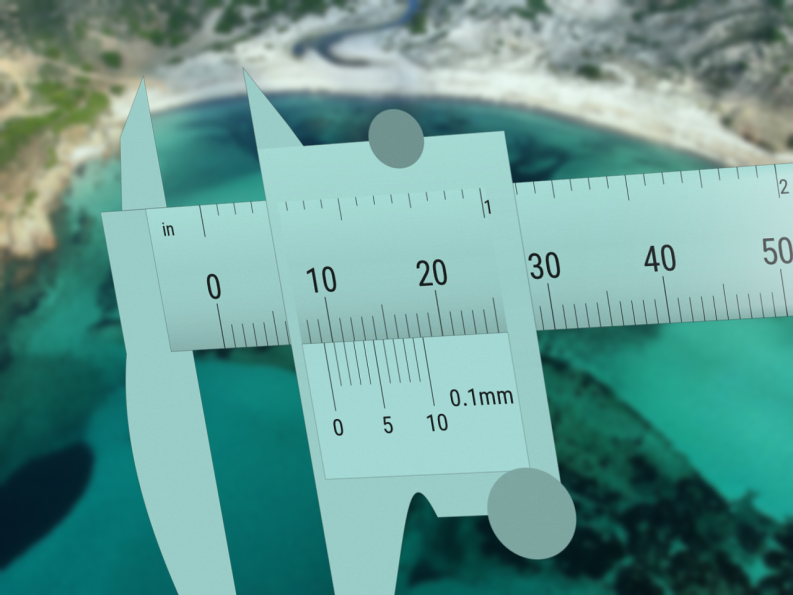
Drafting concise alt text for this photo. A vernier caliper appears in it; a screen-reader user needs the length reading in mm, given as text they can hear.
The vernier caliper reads 9.2 mm
